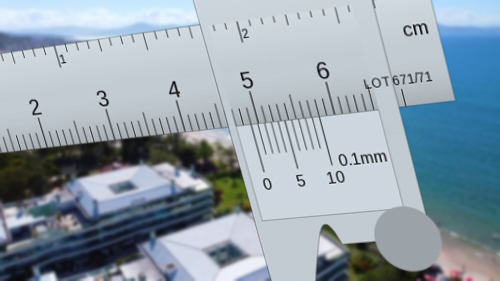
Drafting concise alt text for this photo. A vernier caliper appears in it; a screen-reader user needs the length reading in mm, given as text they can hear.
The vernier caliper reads 49.0 mm
